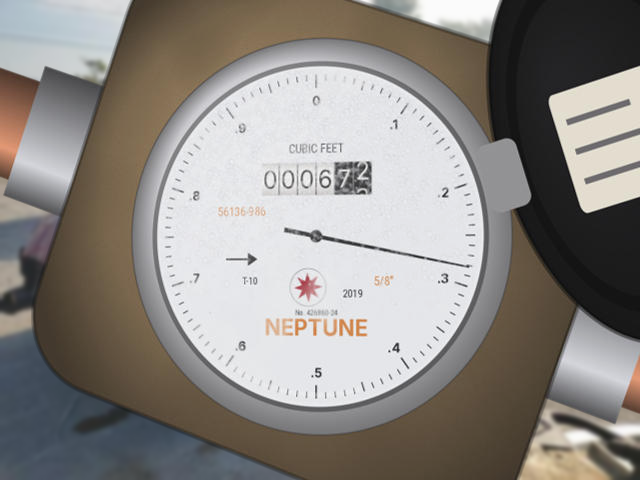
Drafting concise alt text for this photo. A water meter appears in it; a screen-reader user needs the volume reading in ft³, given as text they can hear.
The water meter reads 672.28 ft³
